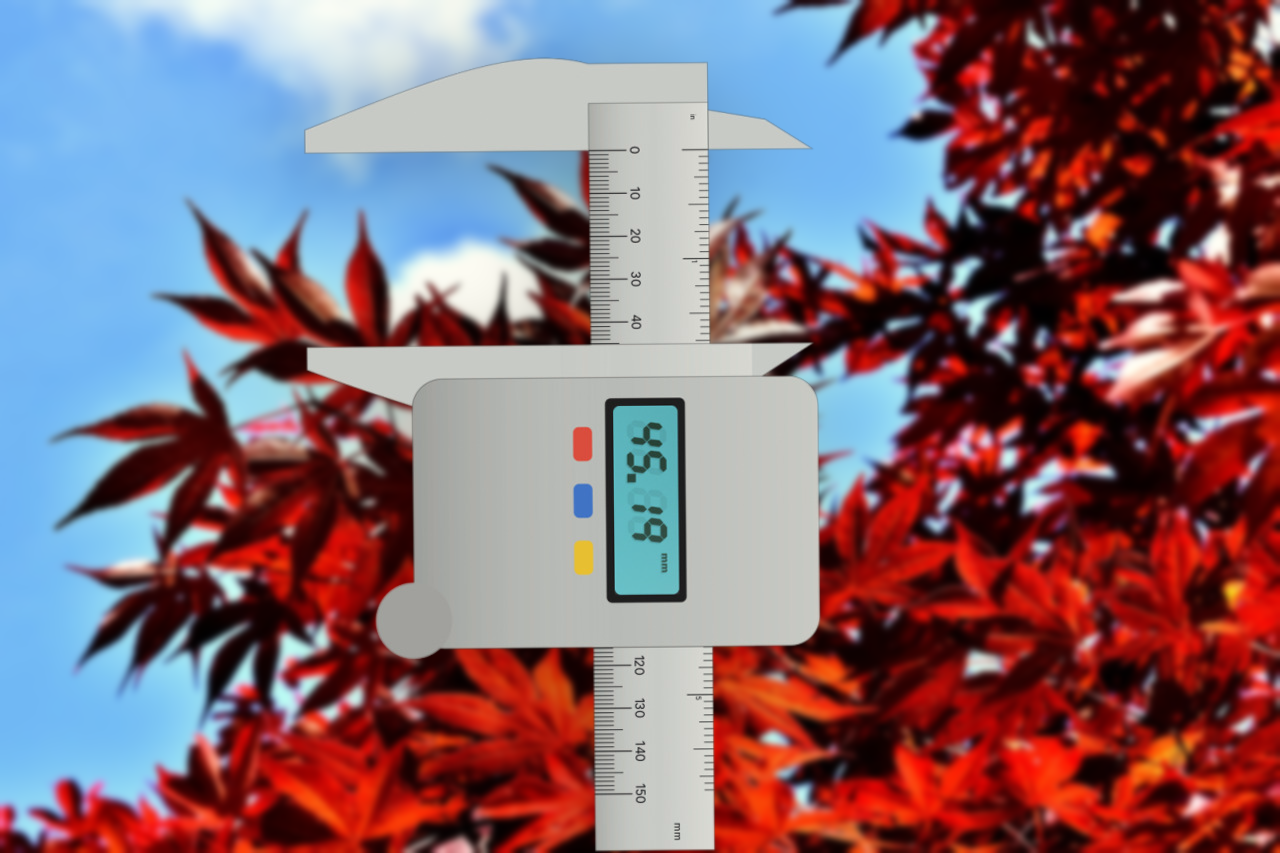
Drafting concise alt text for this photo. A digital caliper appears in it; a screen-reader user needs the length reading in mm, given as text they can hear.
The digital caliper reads 45.19 mm
